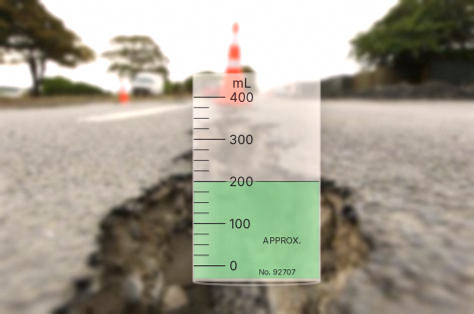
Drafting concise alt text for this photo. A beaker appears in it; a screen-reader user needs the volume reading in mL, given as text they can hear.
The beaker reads 200 mL
